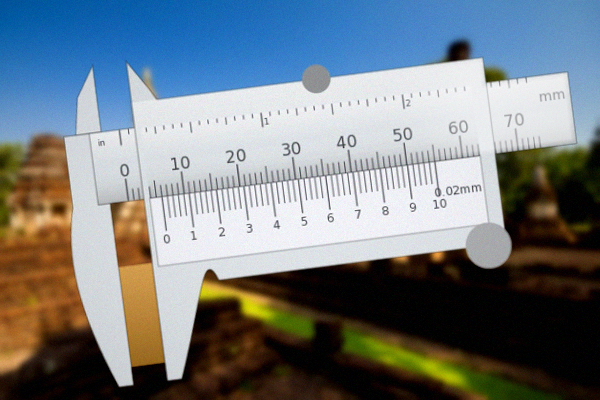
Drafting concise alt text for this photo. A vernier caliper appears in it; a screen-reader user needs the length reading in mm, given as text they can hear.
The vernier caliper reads 6.0 mm
